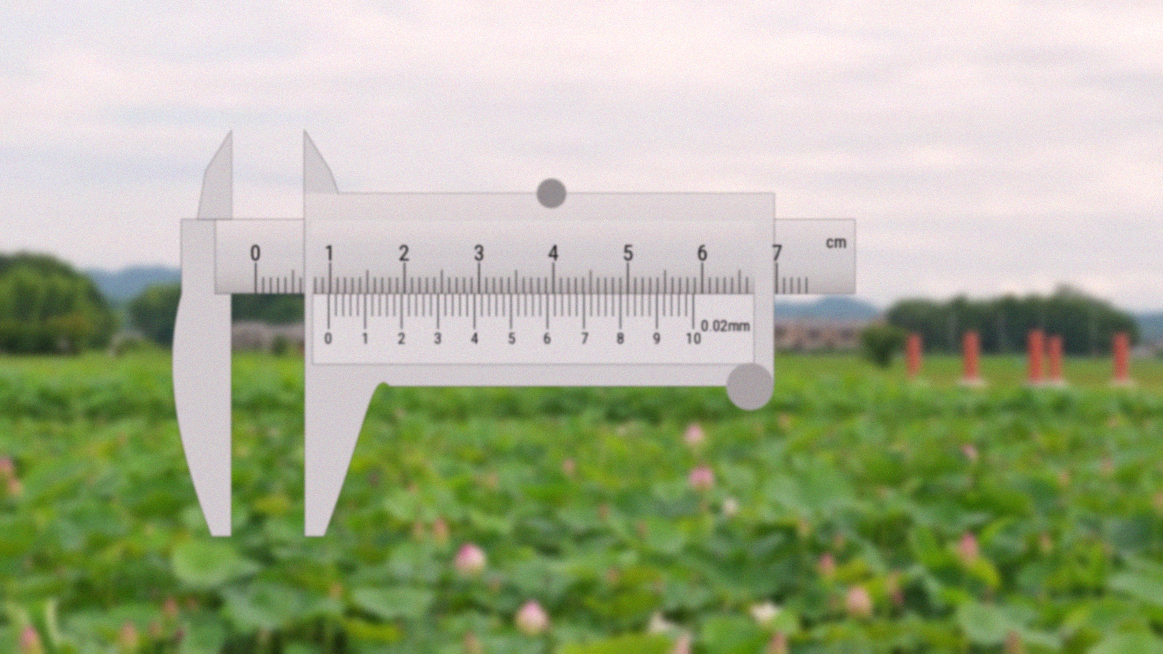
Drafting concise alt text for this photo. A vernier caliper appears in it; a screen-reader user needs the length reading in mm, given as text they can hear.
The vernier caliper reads 9.8 mm
